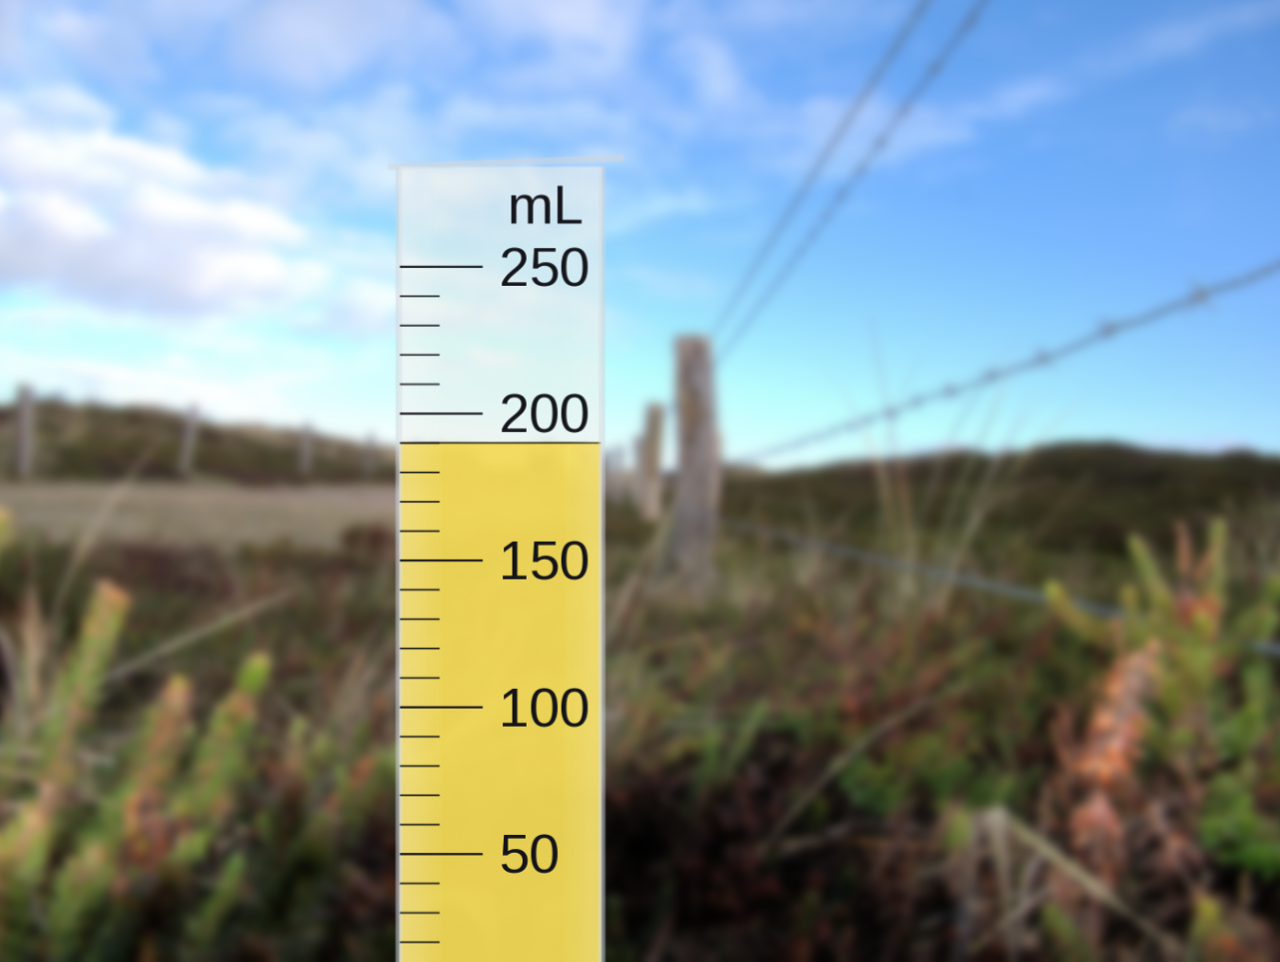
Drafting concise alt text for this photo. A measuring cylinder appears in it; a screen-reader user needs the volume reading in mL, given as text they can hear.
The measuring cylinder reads 190 mL
